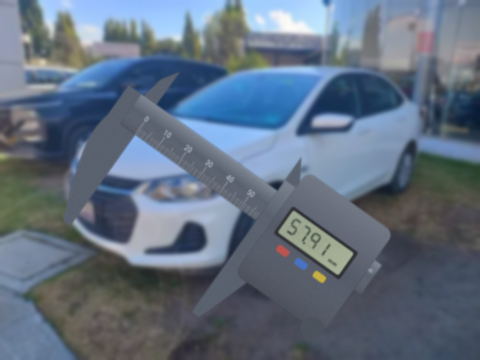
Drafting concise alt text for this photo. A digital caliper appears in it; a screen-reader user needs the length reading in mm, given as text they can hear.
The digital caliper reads 57.91 mm
